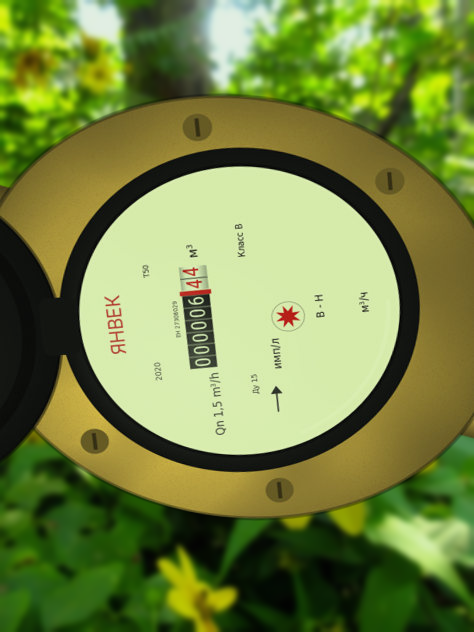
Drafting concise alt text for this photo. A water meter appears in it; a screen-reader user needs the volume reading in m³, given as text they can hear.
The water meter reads 6.44 m³
